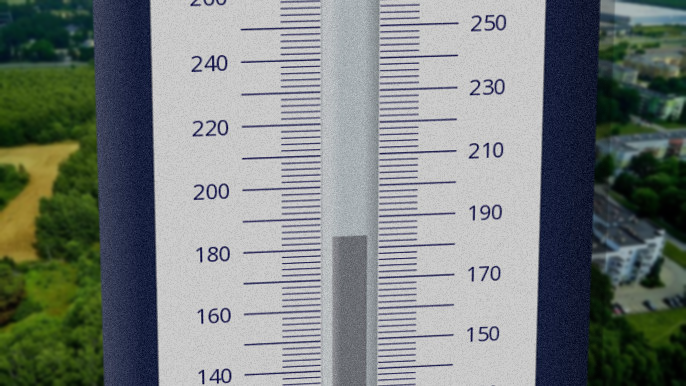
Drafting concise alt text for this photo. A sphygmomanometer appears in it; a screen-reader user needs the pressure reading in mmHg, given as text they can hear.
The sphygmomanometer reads 184 mmHg
